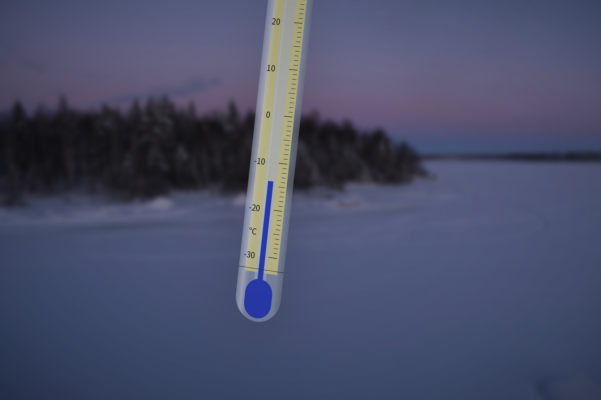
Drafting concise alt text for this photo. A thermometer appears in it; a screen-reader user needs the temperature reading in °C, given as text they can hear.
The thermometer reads -14 °C
